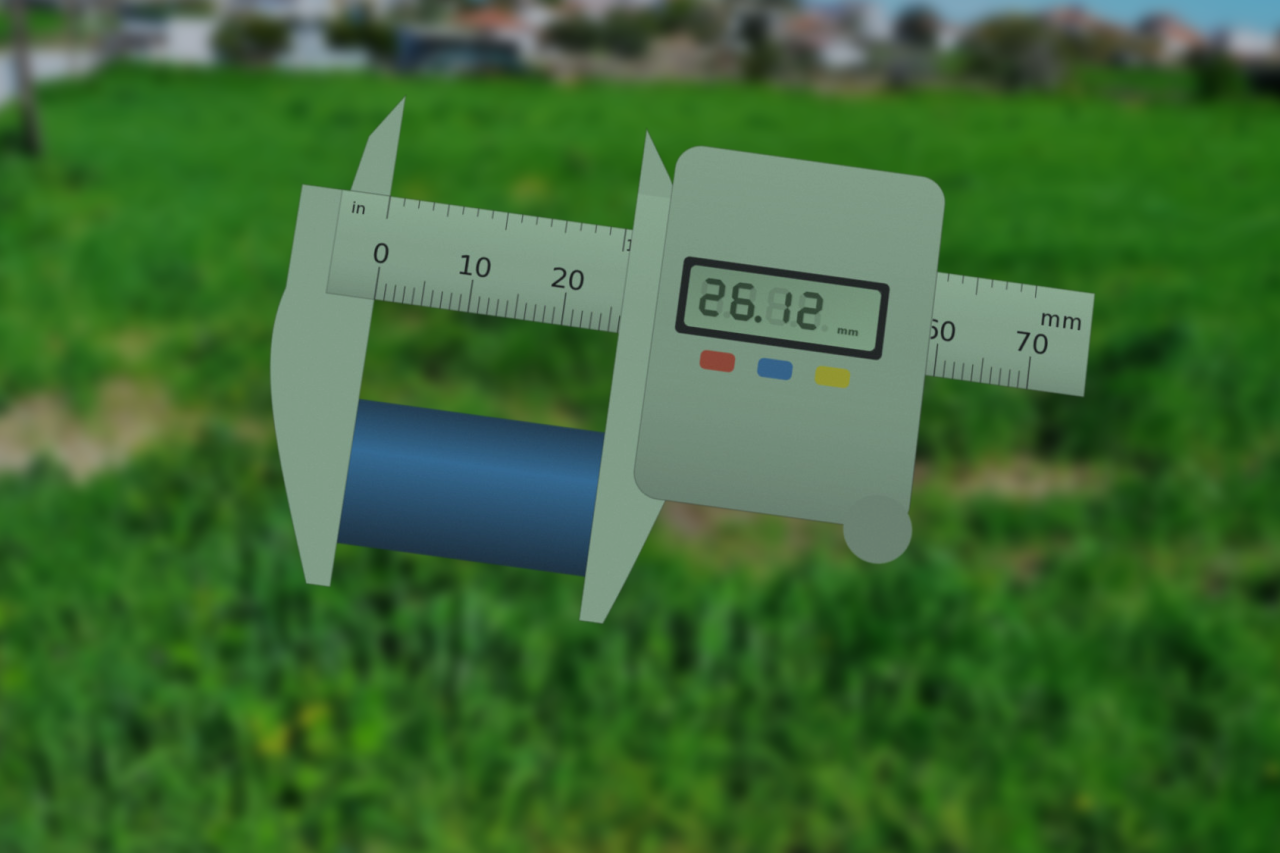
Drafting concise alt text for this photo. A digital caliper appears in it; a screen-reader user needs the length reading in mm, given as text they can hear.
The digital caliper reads 26.12 mm
